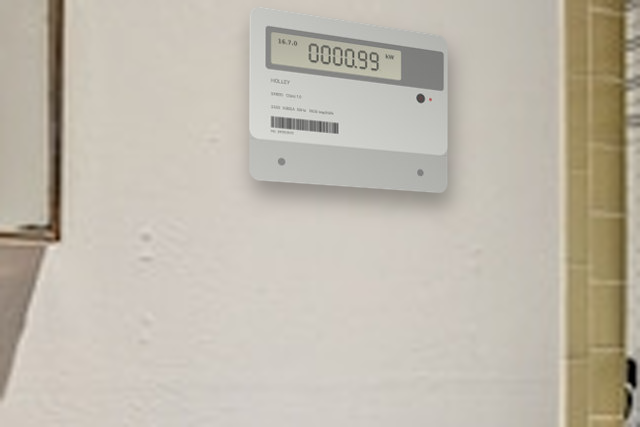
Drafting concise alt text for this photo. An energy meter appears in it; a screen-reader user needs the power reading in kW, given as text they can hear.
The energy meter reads 0.99 kW
